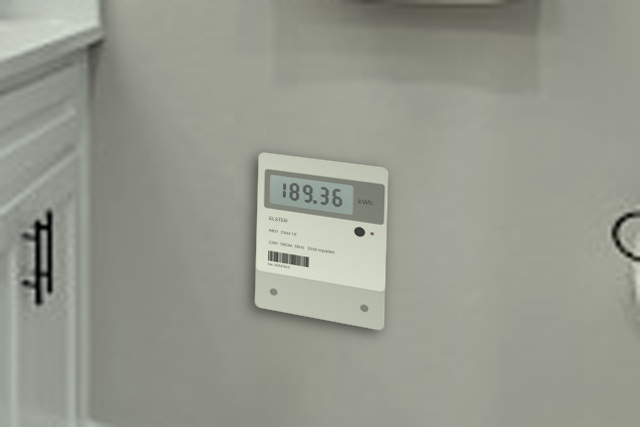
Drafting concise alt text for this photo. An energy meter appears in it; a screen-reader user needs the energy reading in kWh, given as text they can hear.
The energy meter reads 189.36 kWh
